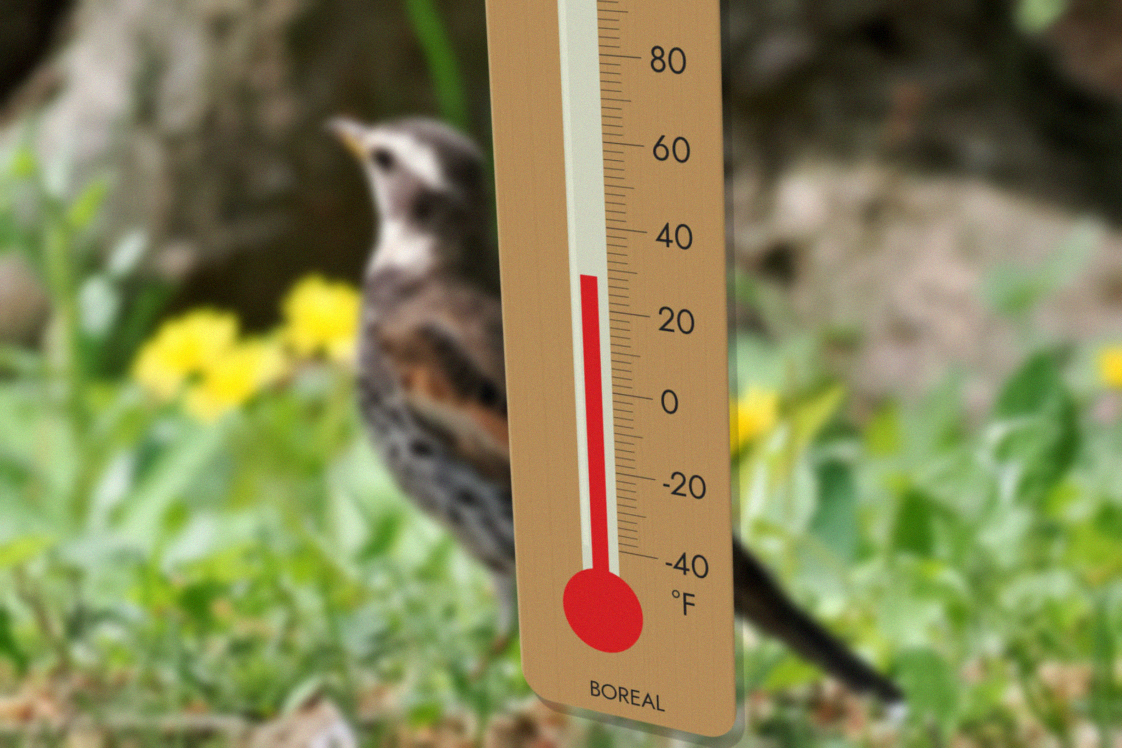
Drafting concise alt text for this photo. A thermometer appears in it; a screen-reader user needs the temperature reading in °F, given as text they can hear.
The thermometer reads 28 °F
